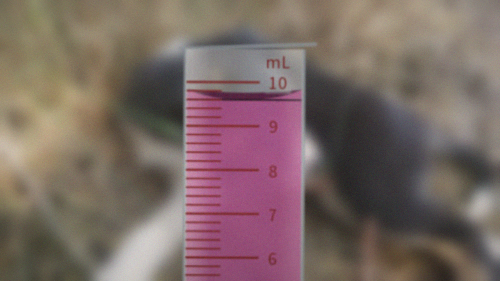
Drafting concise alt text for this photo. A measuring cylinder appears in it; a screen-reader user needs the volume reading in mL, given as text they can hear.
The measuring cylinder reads 9.6 mL
